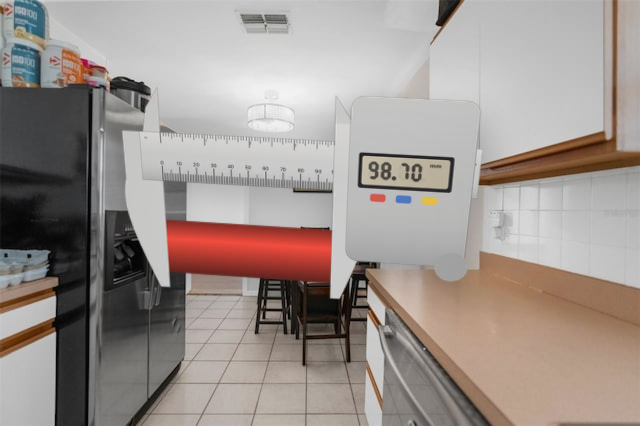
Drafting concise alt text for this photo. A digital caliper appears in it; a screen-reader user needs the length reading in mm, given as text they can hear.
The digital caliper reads 98.70 mm
